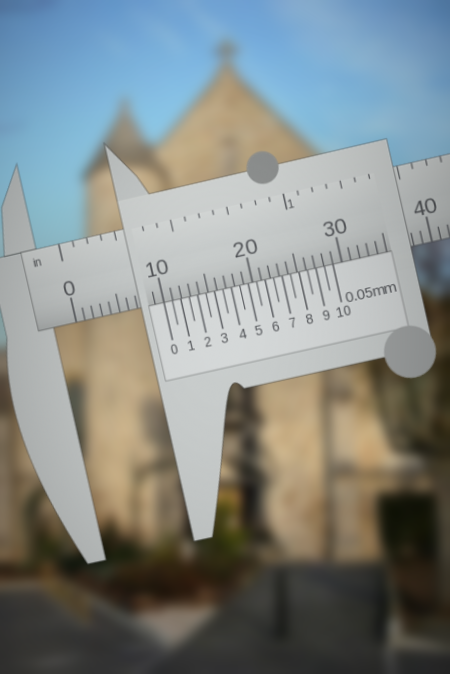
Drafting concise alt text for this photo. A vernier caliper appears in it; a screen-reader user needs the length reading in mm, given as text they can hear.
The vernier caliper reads 10.0 mm
